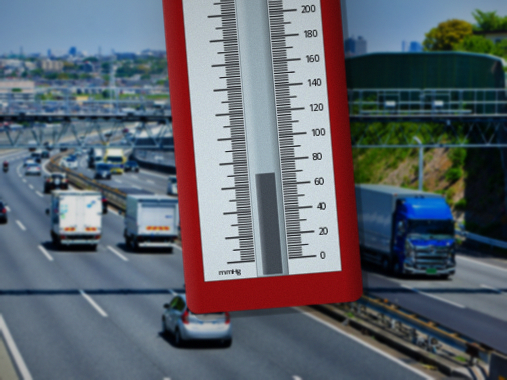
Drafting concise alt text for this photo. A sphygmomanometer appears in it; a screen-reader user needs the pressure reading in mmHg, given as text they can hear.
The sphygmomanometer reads 70 mmHg
